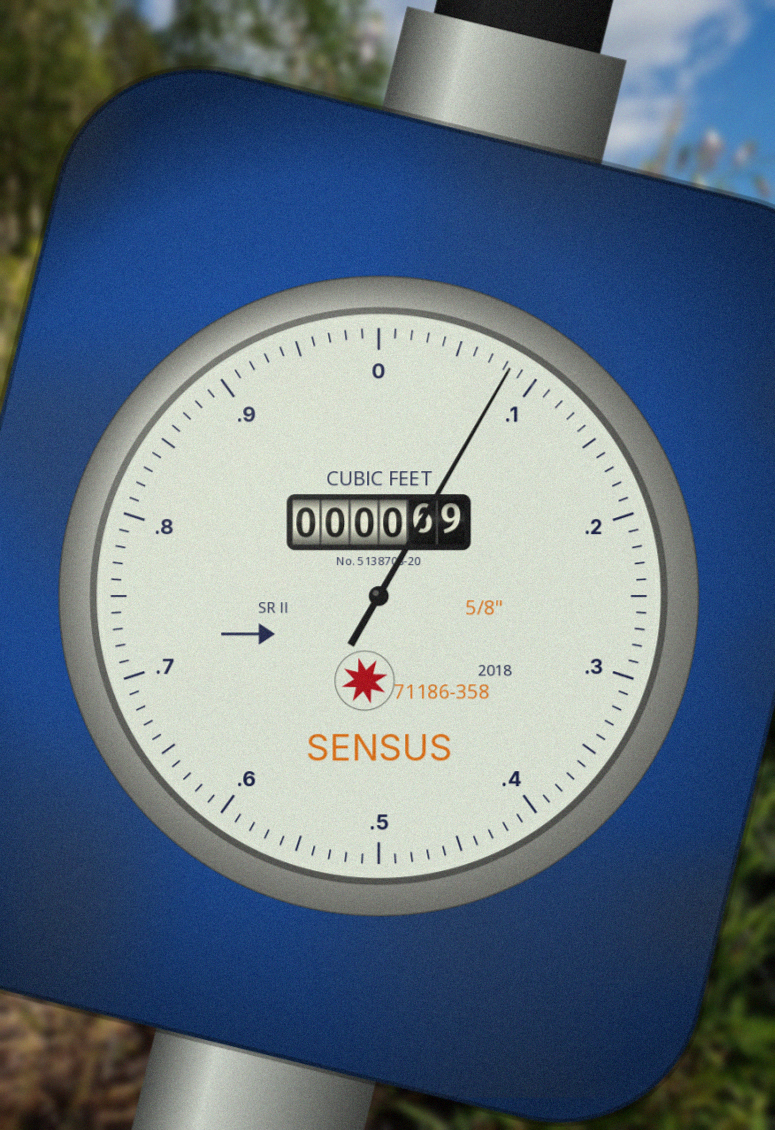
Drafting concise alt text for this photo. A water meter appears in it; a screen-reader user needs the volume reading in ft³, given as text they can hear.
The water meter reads 69.08 ft³
